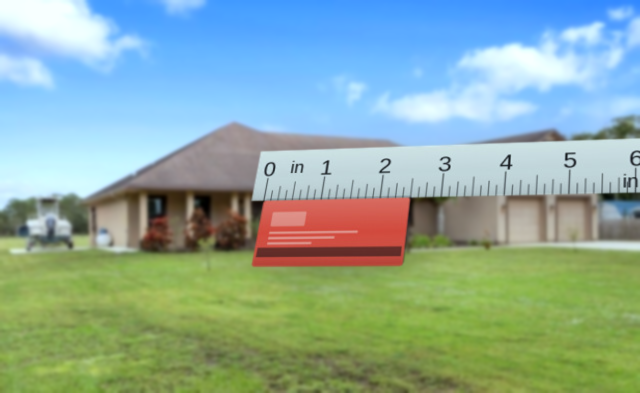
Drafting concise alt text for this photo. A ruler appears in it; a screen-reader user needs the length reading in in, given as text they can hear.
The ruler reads 2.5 in
